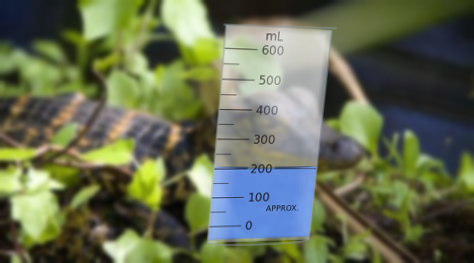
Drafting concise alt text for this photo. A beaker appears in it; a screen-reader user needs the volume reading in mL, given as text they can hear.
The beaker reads 200 mL
